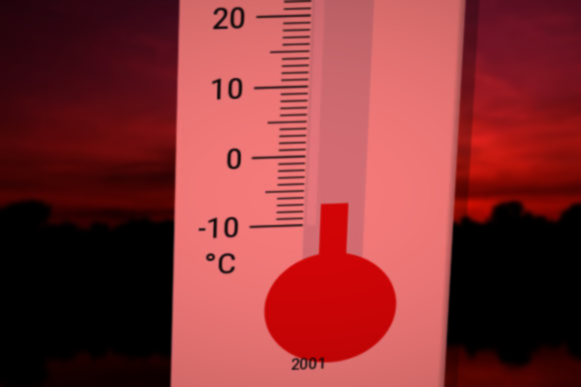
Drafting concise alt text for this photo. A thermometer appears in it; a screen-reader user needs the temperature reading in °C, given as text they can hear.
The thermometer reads -7 °C
